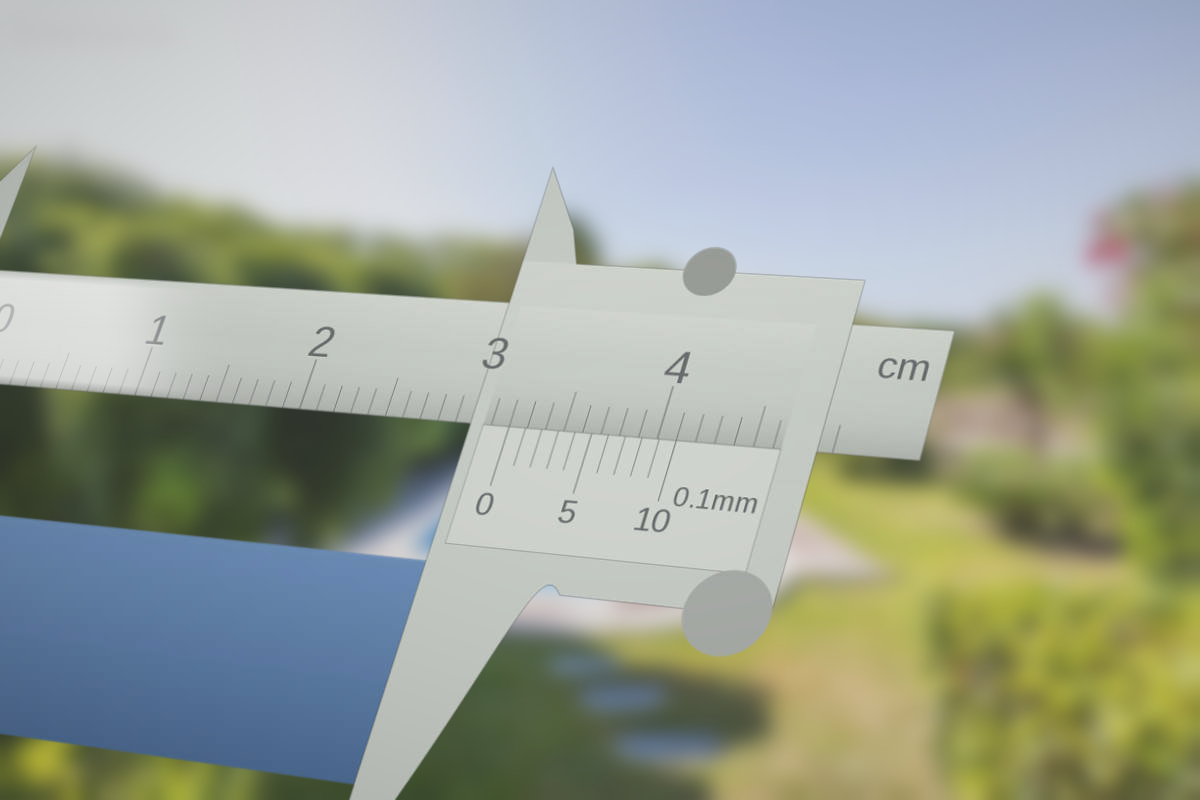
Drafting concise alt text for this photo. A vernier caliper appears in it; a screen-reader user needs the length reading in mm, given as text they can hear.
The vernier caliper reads 32.0 mm
